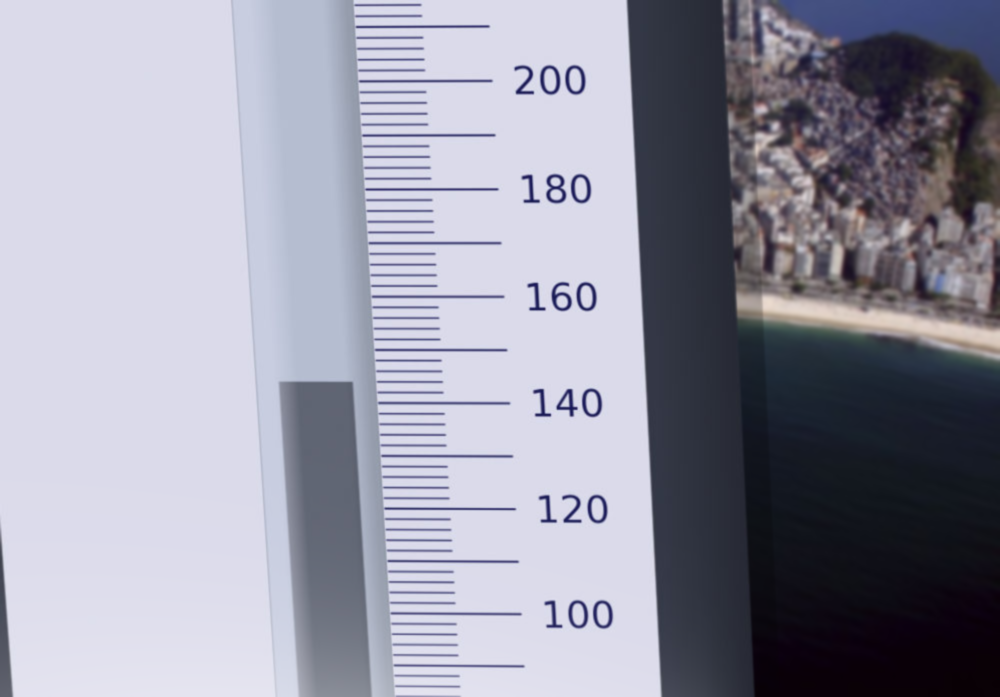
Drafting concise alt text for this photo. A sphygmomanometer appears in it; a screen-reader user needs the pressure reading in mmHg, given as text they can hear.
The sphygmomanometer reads 144 mmHg
